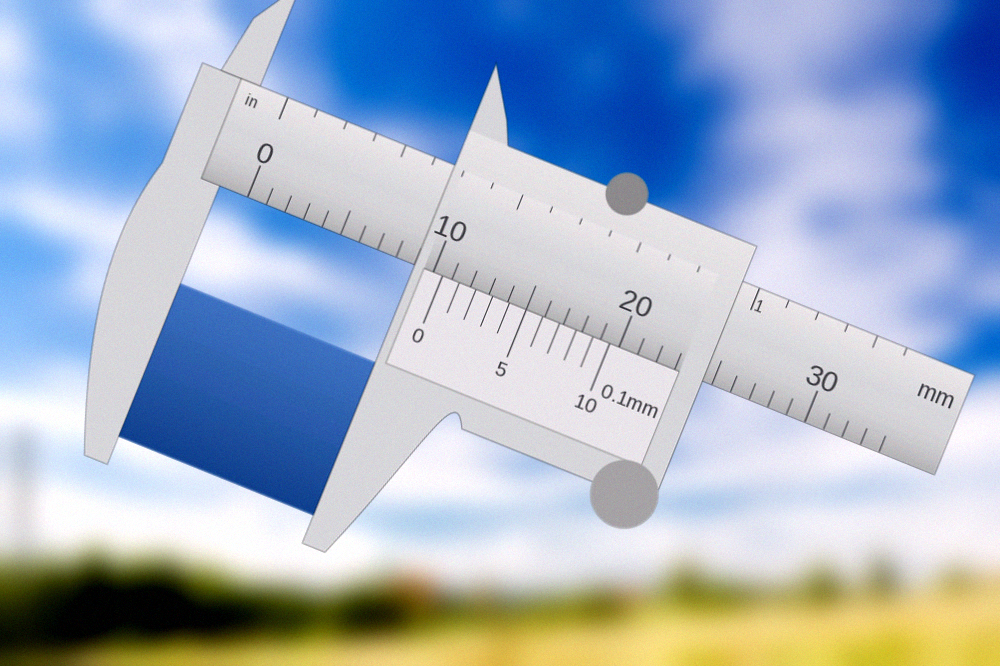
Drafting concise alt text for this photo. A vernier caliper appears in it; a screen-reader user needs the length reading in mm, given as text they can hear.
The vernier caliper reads 10.5 mm
